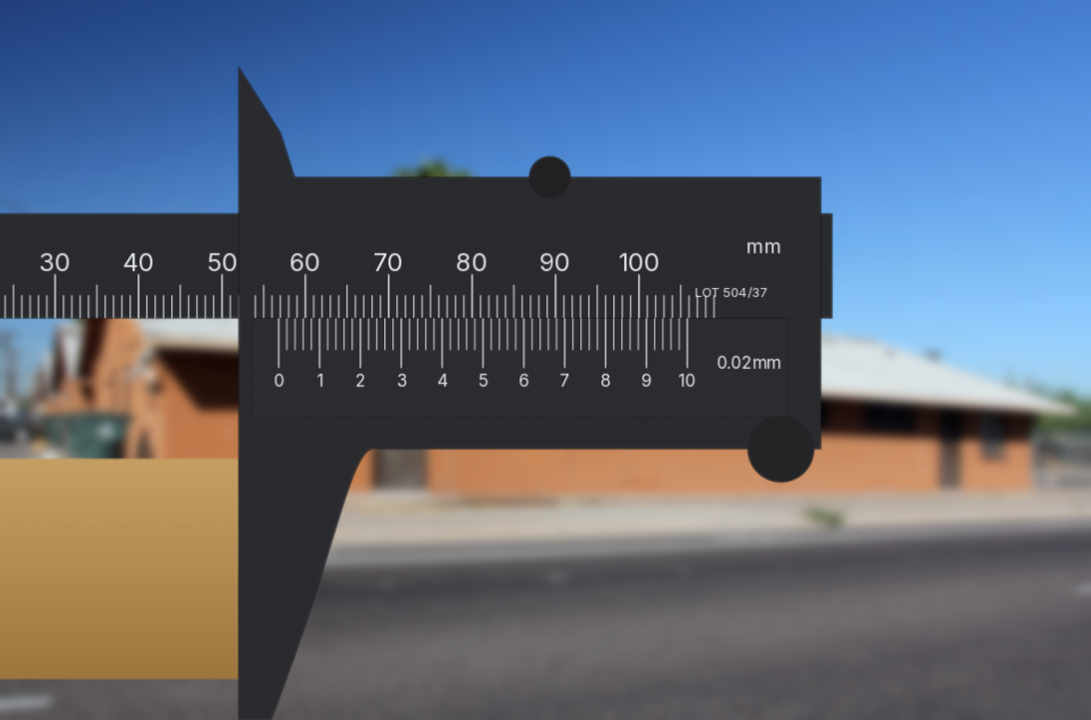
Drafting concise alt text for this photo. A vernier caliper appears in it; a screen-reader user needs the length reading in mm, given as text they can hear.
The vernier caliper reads 56.8 mm
